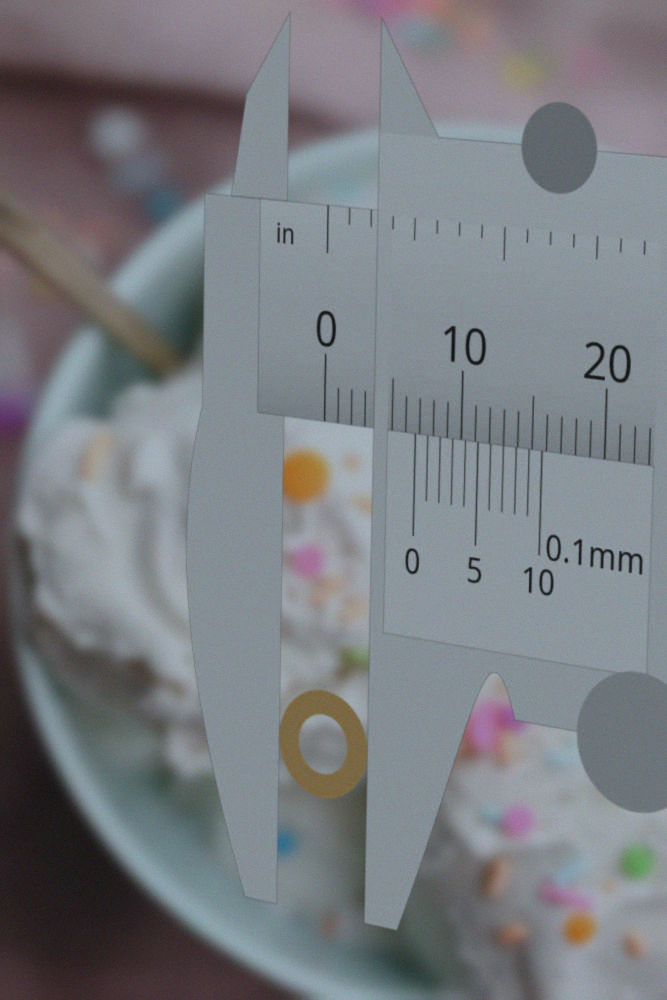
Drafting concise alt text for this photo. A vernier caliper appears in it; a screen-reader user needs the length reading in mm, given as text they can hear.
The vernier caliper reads 6.7 mm
